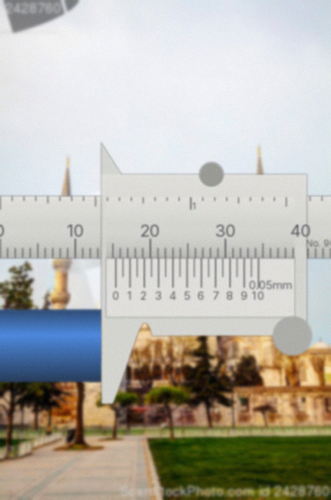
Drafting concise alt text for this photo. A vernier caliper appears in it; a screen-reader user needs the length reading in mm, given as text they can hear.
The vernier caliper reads 15.4 mm
